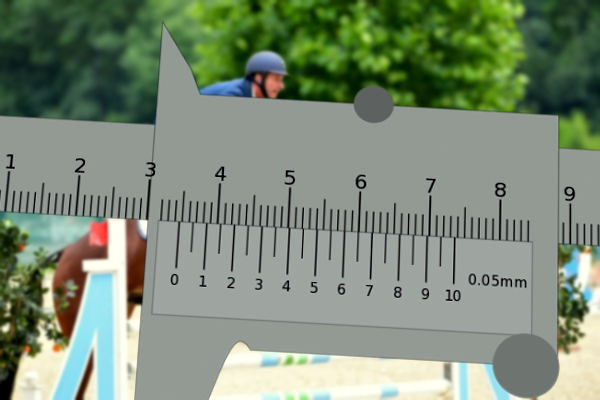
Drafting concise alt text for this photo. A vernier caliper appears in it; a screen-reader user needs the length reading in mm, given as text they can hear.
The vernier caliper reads 34.6 mm
